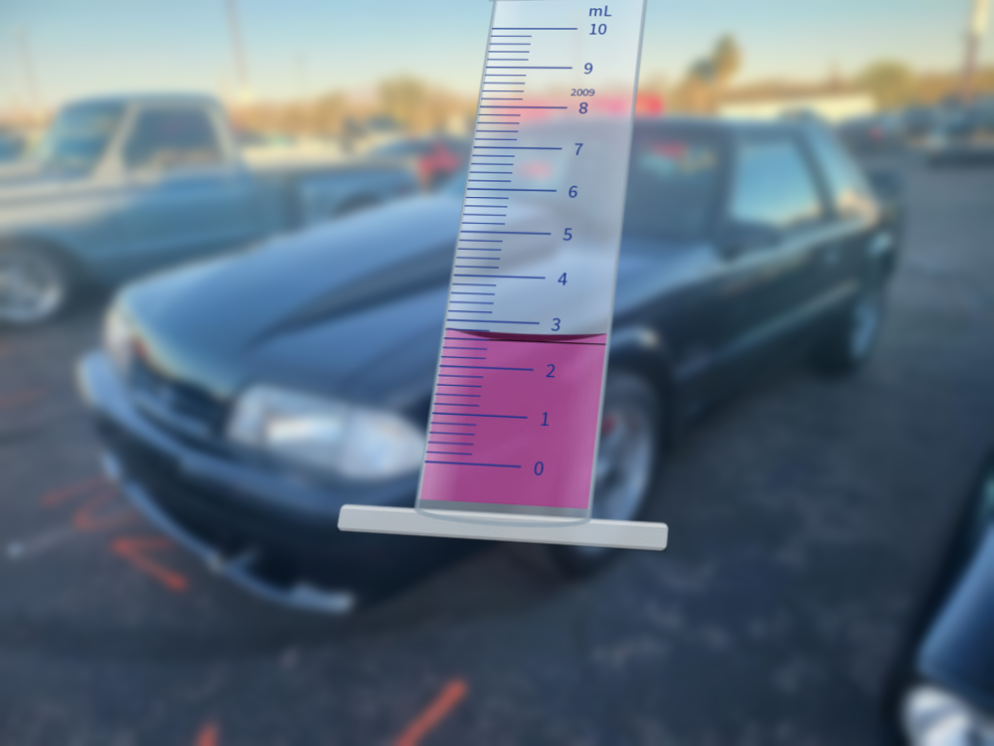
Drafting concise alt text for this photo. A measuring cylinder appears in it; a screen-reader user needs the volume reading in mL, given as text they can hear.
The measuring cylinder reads 2.6 mL
